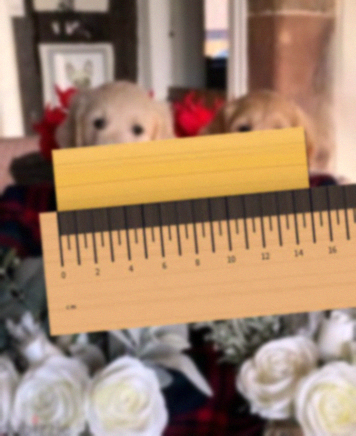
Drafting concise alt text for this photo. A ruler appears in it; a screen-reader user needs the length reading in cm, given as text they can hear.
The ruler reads 15 cm
